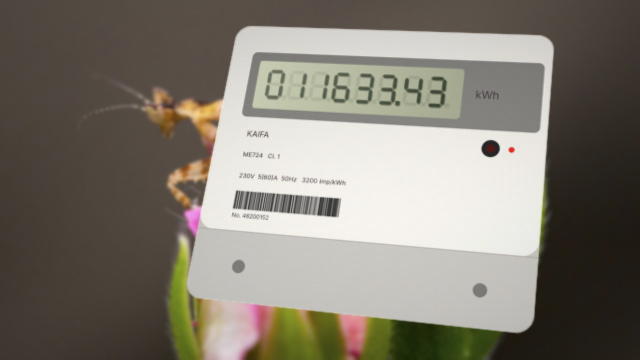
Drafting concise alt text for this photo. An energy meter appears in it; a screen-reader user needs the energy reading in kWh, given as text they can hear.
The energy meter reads 11633.43 kWh
